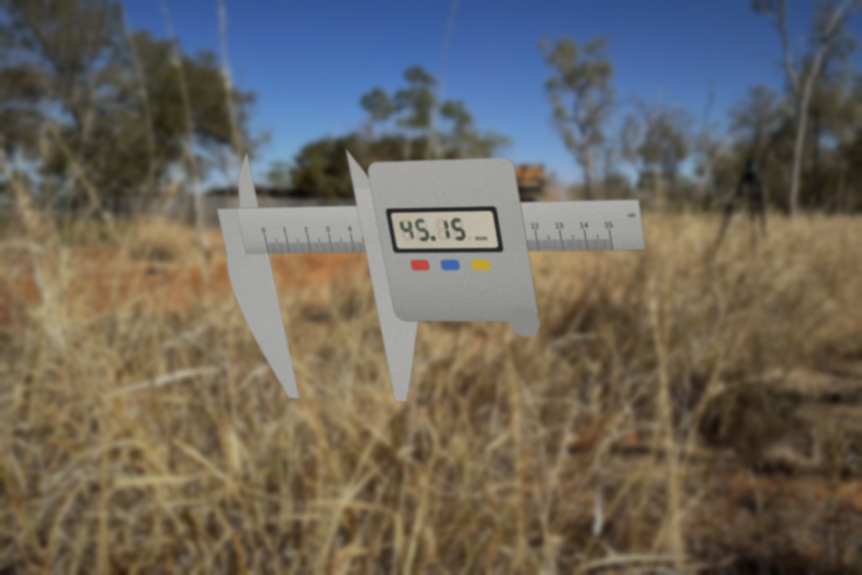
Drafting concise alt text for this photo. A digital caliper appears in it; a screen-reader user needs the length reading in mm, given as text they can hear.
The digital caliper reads 45.15 mm
